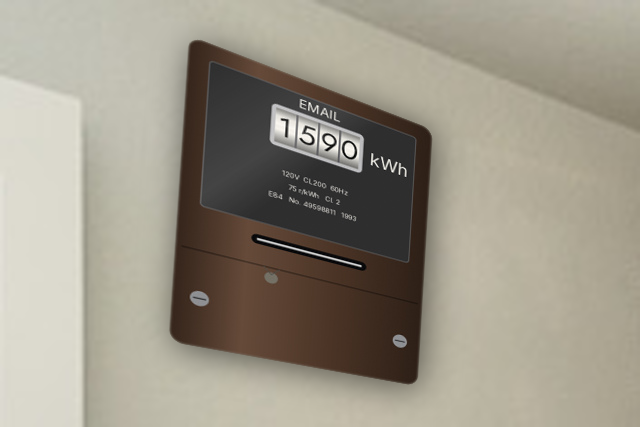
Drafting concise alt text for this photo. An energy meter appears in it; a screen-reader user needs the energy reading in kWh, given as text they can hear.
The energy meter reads 1590 kWh
